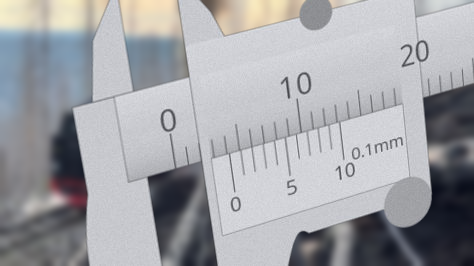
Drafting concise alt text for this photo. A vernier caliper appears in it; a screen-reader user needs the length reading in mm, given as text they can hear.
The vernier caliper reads 4.2 mm
